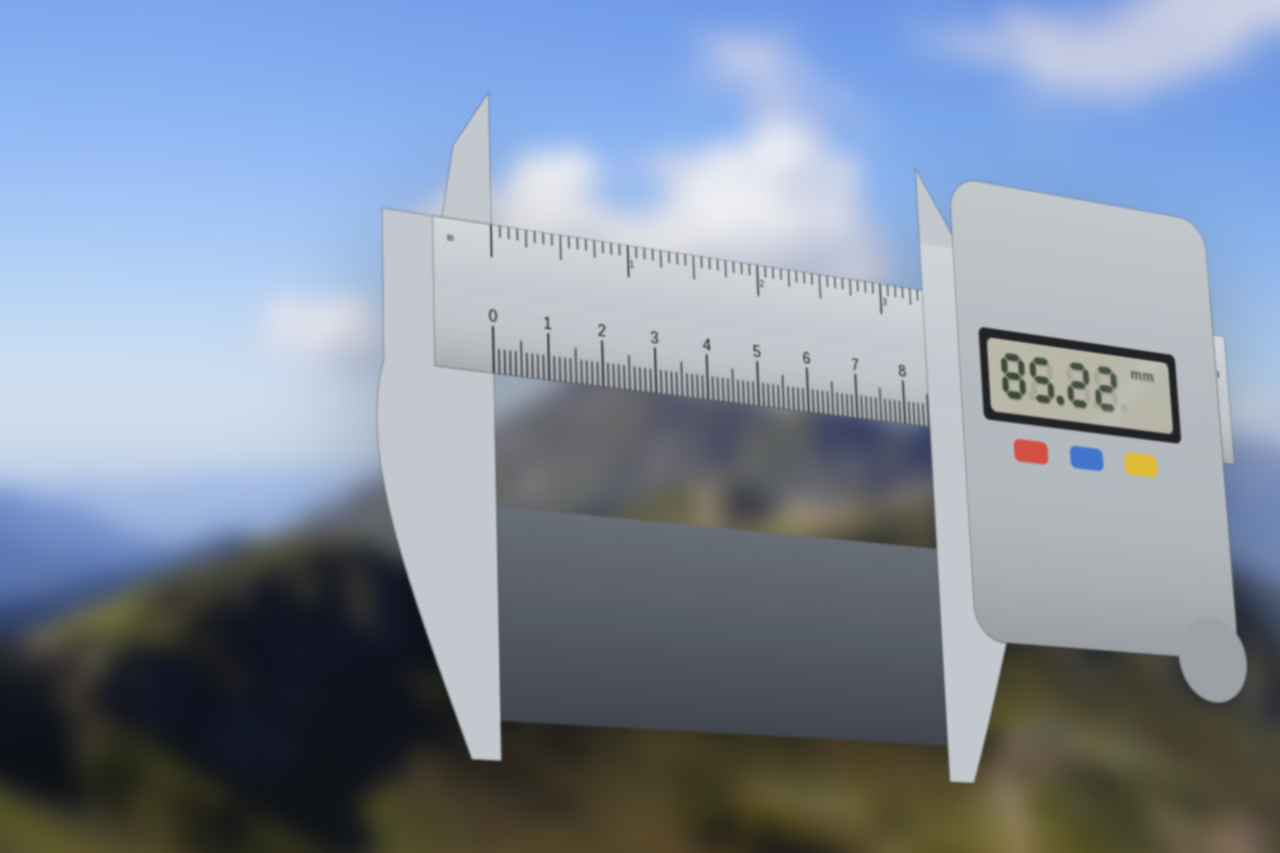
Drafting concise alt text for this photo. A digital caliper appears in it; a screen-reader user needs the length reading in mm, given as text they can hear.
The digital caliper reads 85.22 mm
